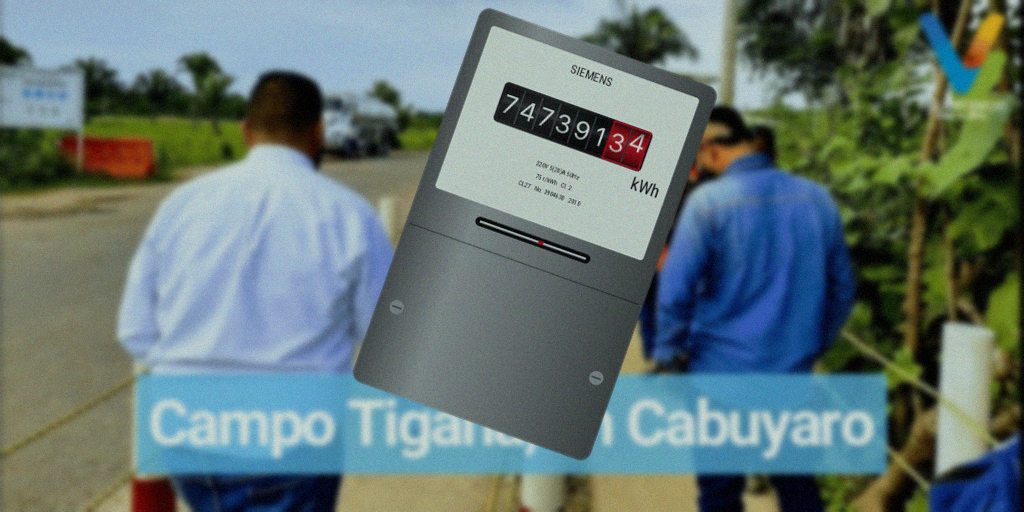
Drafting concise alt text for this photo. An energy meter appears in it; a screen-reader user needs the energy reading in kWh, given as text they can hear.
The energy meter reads 747391.34 kWh
